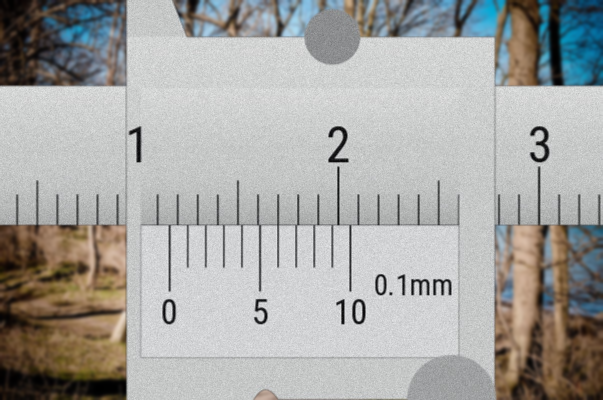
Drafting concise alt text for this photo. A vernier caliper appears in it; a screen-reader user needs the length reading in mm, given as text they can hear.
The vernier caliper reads 11.6 mm
